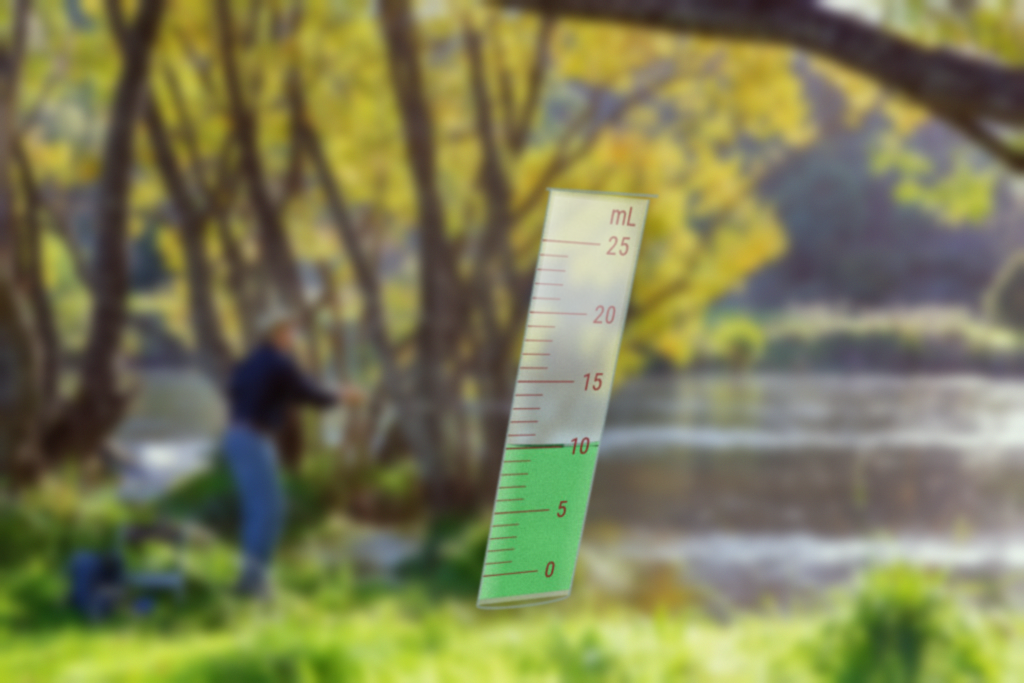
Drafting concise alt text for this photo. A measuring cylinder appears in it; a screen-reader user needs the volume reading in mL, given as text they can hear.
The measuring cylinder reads 10 mL
